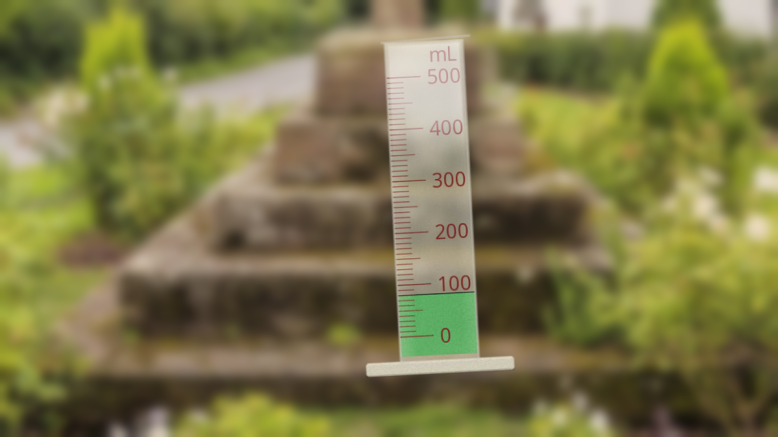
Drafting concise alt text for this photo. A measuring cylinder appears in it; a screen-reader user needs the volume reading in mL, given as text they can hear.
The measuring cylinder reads 80 mL
